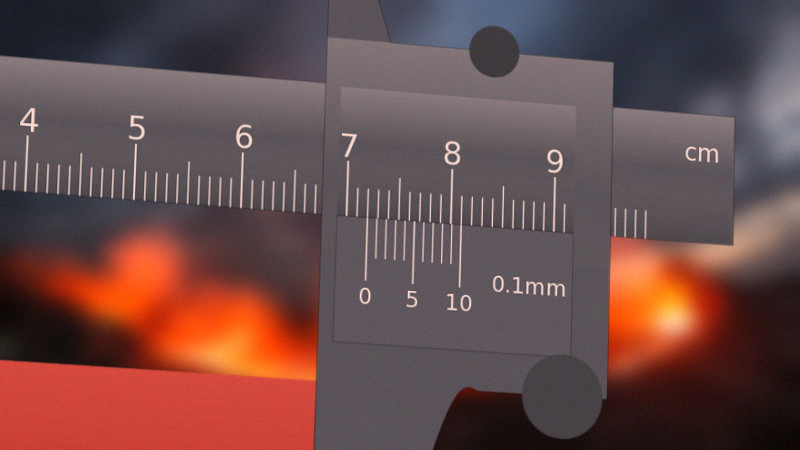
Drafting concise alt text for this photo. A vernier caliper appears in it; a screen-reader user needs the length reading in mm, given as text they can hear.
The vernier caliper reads 72.0 mm
